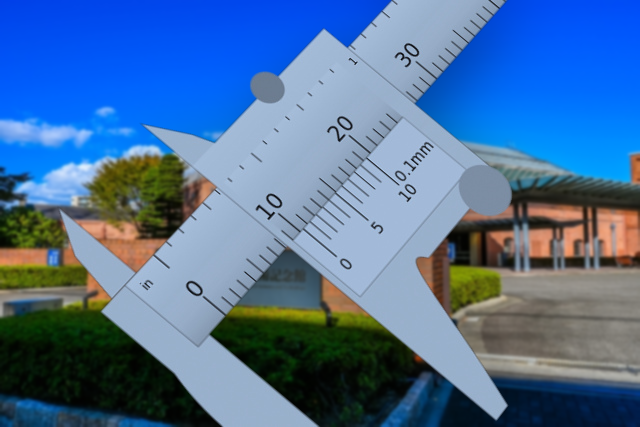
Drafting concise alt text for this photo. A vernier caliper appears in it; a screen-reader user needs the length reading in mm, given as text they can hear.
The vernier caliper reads 10.4 mm
